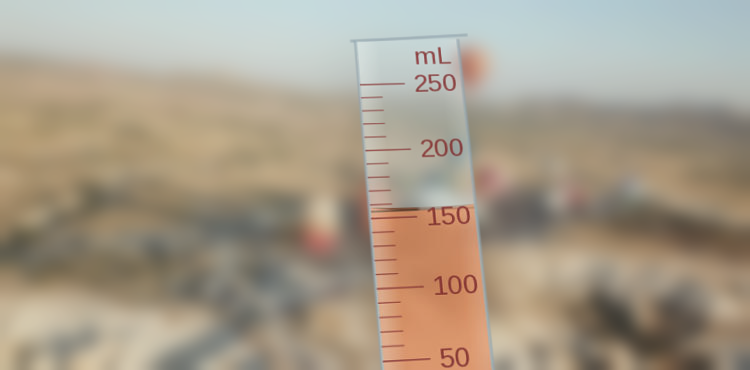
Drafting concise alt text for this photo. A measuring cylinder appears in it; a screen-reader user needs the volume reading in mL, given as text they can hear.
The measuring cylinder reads 155 mL
